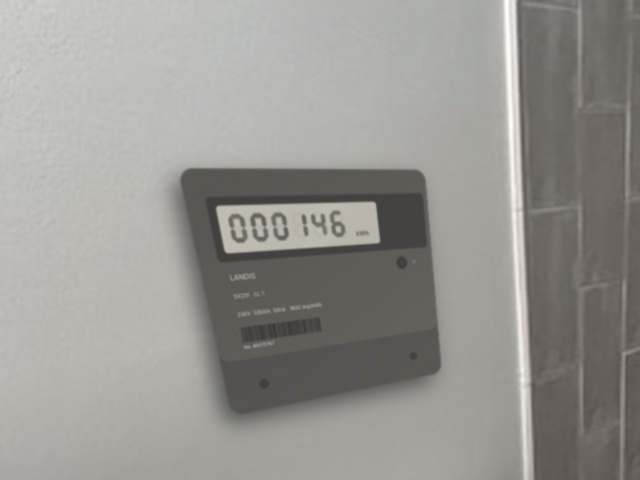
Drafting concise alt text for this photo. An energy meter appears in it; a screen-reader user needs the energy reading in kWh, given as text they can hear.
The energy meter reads 146 kWh
